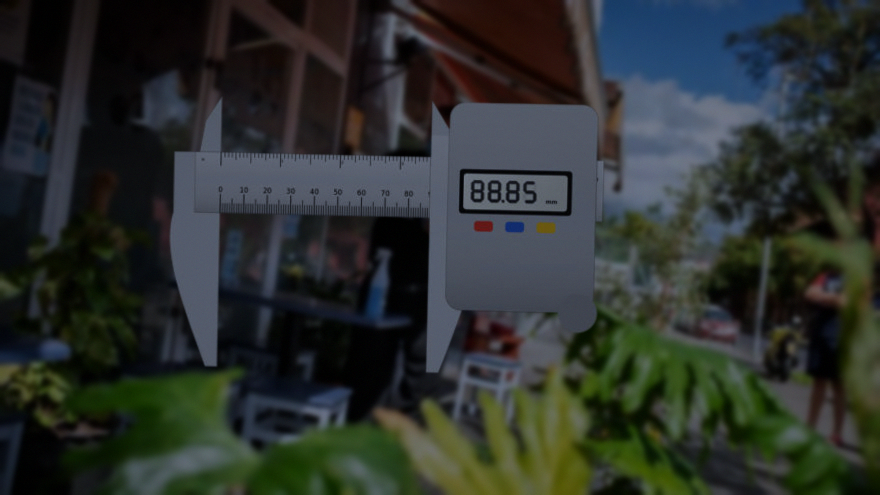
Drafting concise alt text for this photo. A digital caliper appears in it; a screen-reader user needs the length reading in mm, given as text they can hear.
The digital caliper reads 88.85 mm
